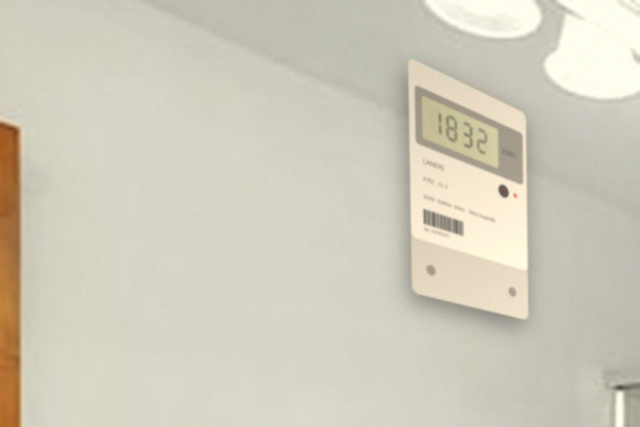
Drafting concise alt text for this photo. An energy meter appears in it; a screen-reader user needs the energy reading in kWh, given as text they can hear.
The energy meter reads 1832 kWh
